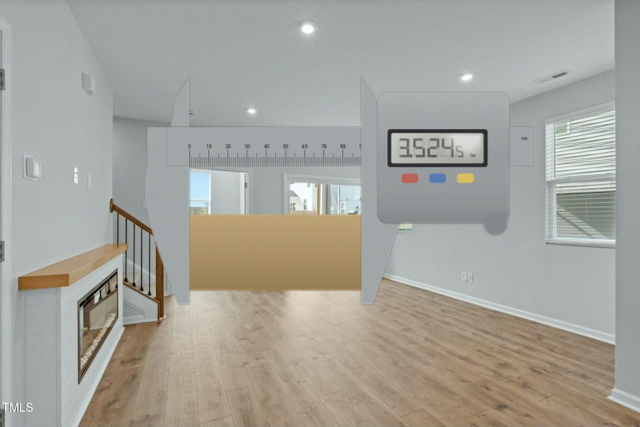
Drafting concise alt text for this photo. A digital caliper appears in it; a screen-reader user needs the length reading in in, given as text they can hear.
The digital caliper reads 3.5245 in
